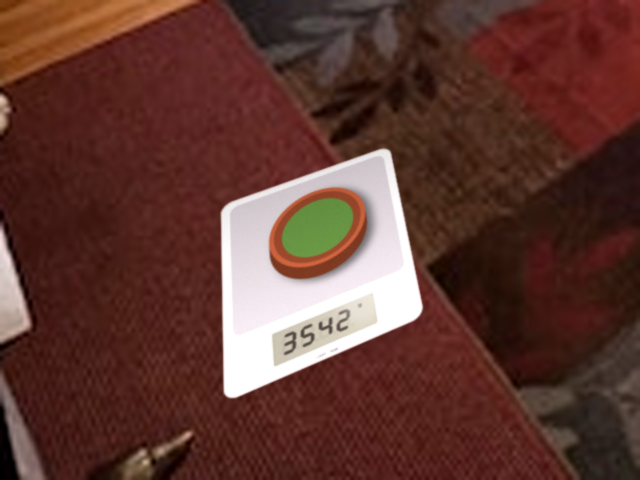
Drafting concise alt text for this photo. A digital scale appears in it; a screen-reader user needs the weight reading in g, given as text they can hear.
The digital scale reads 3542 g
